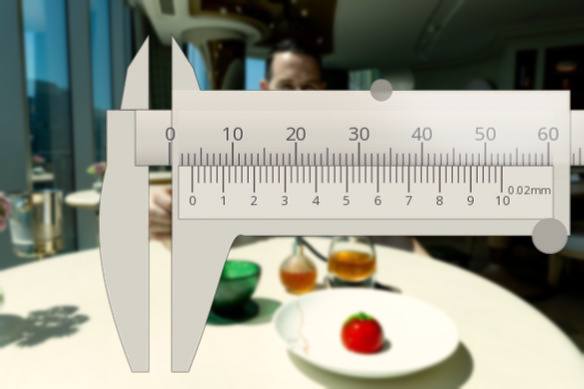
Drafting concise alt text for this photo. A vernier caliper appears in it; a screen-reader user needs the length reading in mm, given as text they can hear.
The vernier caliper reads 3.6 mm
